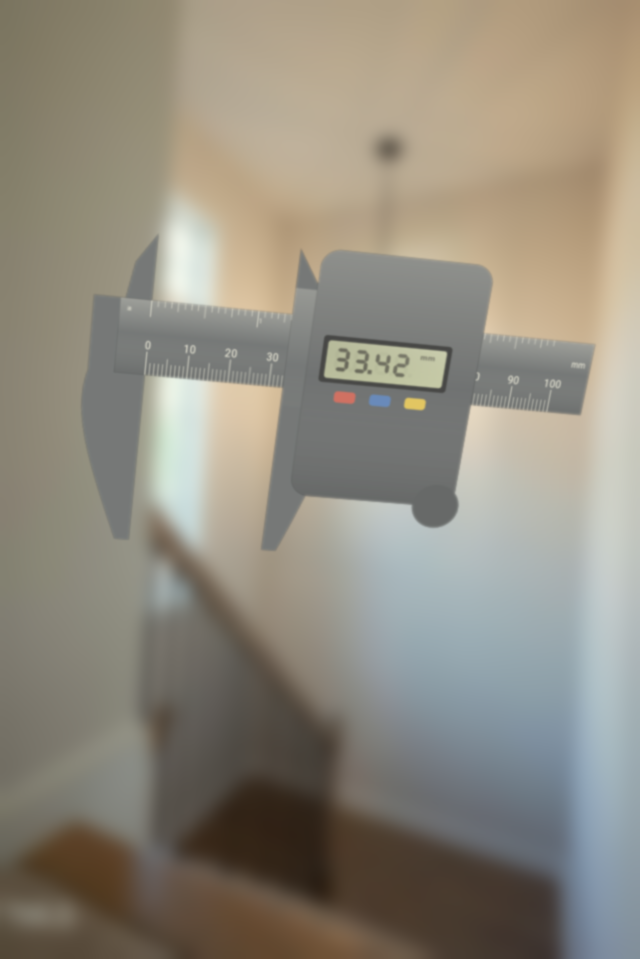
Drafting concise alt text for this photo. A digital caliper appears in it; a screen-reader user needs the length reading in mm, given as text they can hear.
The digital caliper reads 33.42 mm
